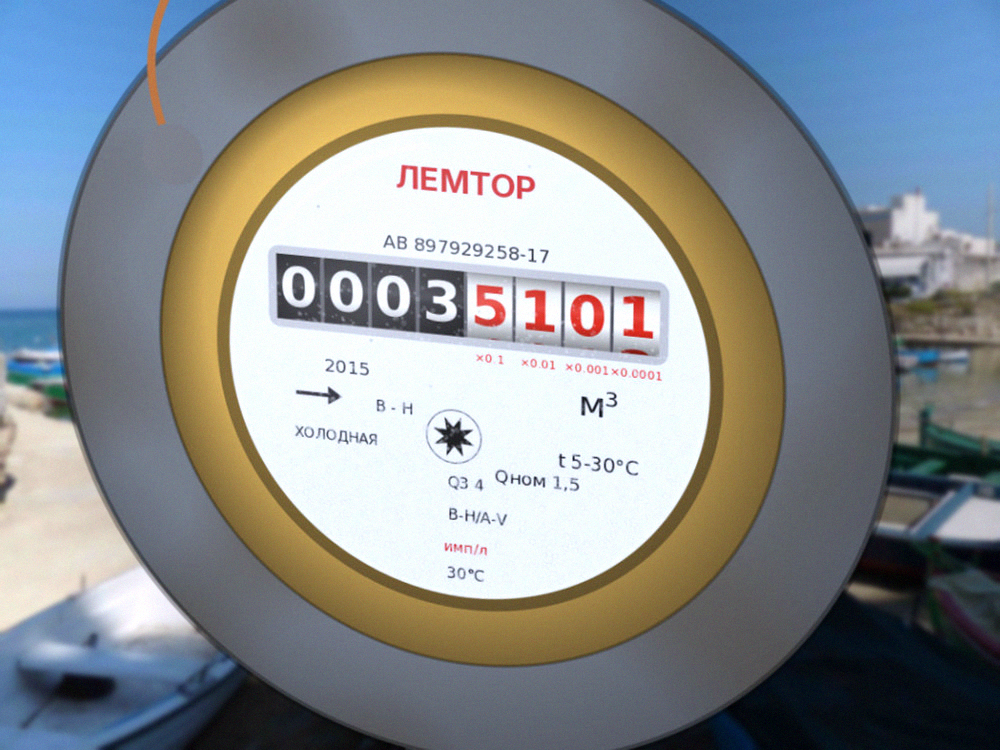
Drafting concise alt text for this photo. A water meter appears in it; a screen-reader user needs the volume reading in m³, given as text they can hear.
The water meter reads 3.5101 m³
